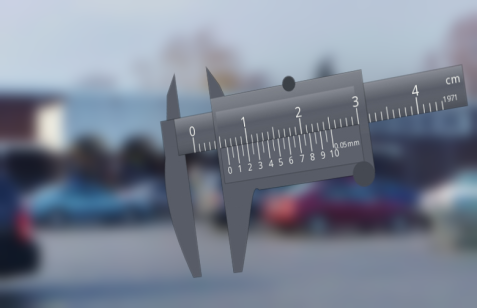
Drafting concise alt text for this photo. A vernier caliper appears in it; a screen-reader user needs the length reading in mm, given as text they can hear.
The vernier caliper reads 6.2 mm
